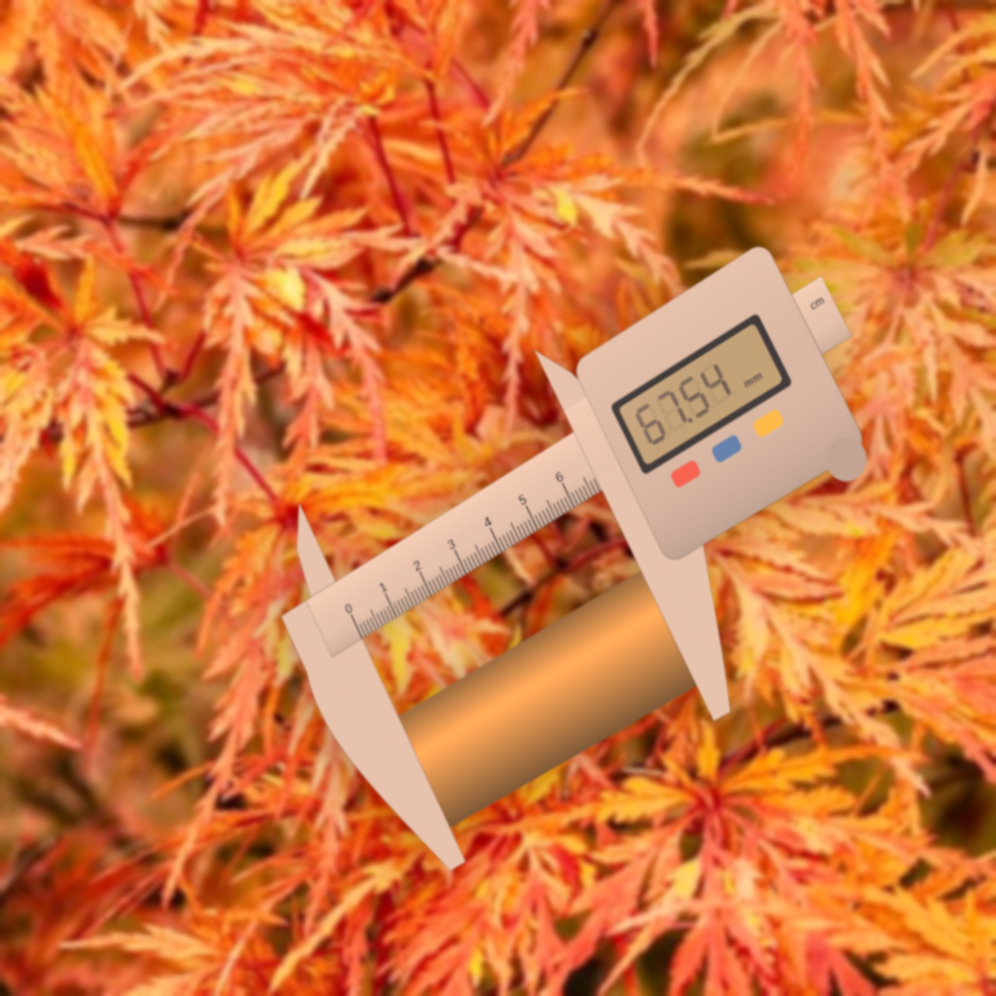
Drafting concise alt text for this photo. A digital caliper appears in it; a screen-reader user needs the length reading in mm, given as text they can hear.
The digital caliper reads 67.54 mm
